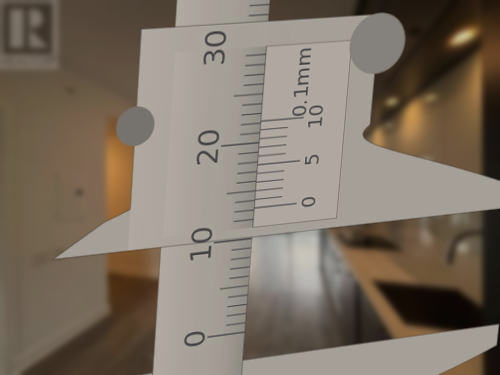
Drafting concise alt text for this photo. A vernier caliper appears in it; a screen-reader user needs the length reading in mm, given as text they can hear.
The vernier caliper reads 13.2 mm
